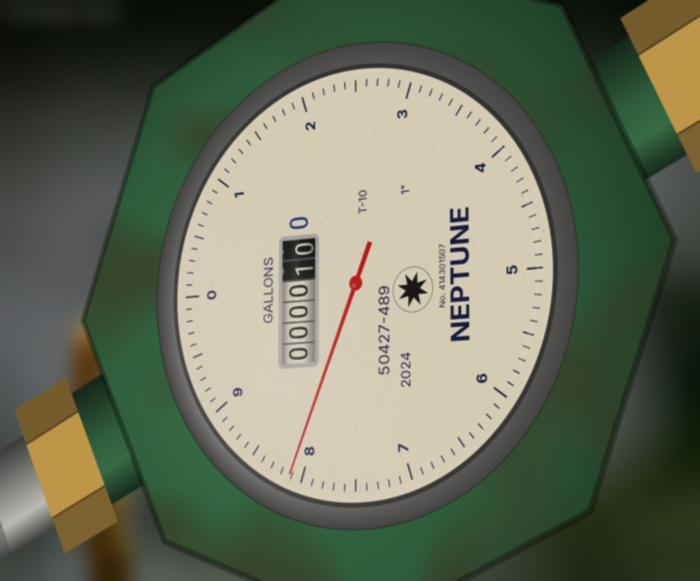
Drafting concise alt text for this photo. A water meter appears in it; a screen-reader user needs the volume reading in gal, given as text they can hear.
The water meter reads 98.1 gal
